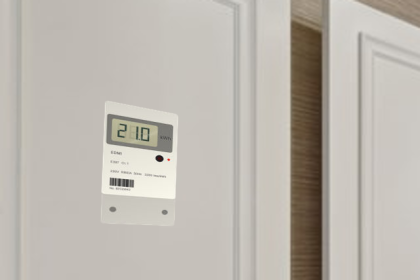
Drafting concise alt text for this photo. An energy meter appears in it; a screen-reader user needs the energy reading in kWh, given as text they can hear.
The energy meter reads 21.0 kWh
